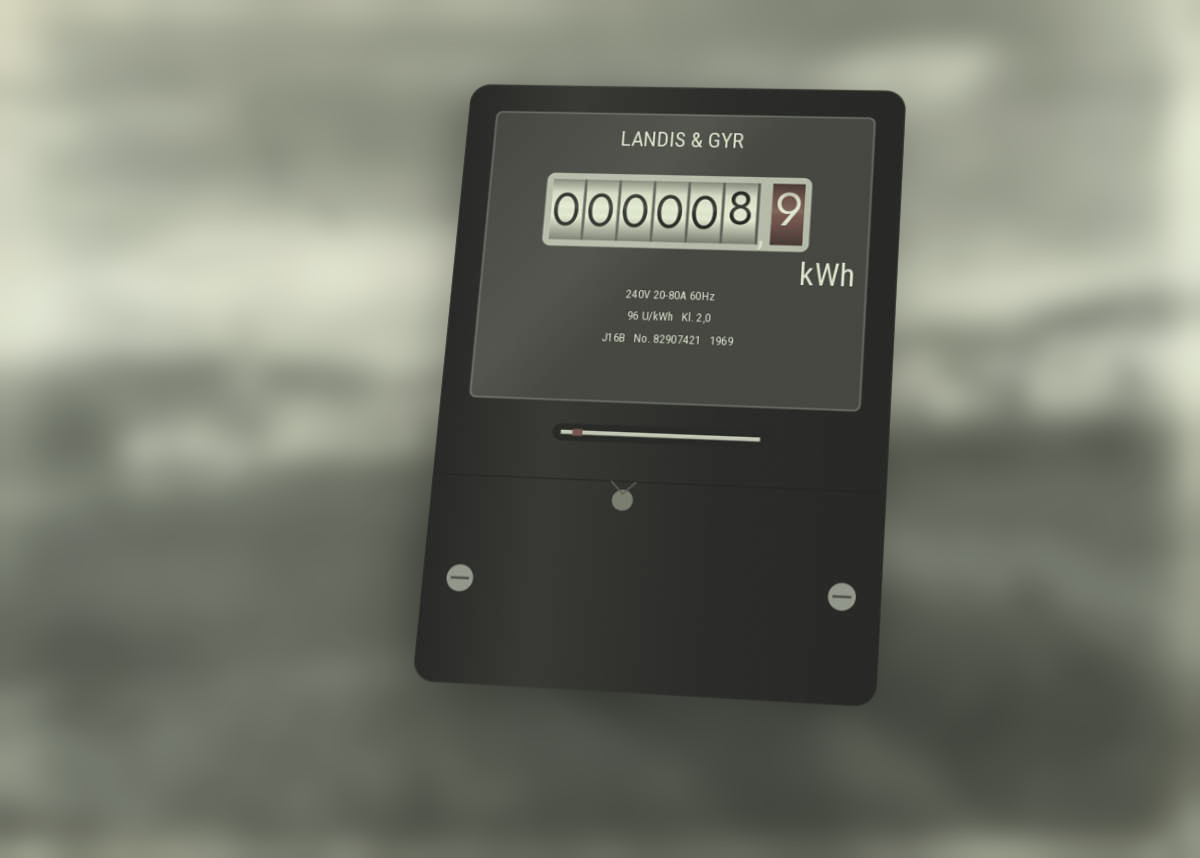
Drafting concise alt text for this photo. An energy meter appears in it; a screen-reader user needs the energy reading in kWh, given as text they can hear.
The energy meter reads 8.9 kWh
